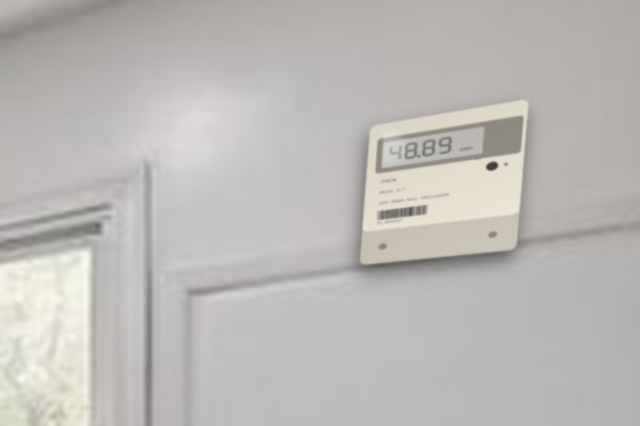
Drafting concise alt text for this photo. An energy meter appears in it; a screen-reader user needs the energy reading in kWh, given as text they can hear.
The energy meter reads 48.89 kWh
